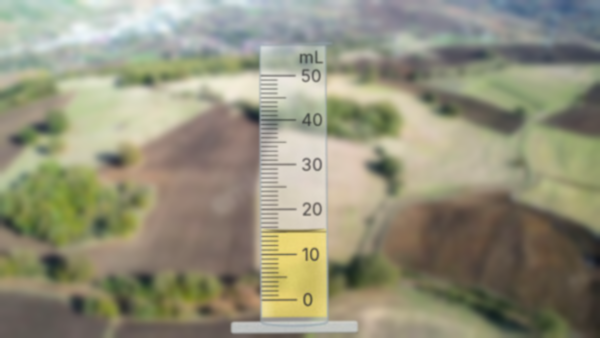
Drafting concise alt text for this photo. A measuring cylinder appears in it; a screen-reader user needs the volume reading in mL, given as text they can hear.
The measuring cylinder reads 15 mL
